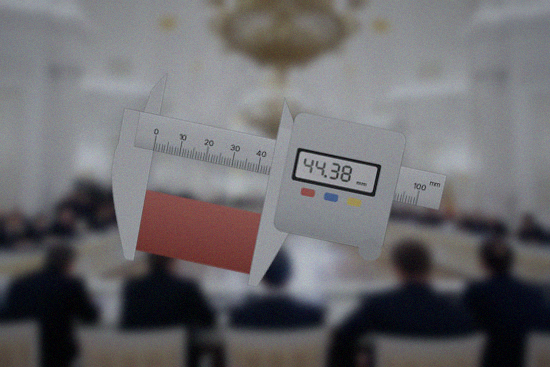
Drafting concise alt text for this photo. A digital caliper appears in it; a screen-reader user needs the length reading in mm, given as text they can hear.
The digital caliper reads 44.38 mm
